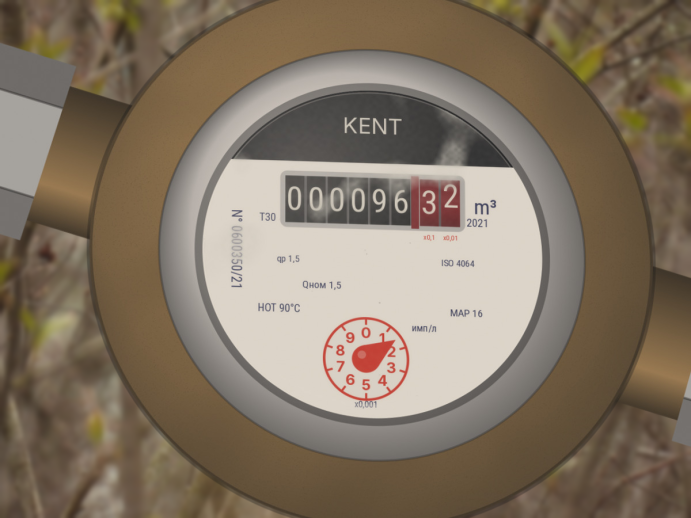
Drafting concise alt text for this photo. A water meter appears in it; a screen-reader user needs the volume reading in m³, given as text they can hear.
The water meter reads 96.321 m³
